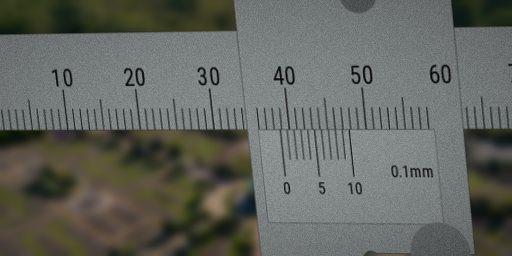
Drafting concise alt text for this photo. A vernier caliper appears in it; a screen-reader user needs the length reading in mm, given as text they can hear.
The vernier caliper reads 38.8 mm
